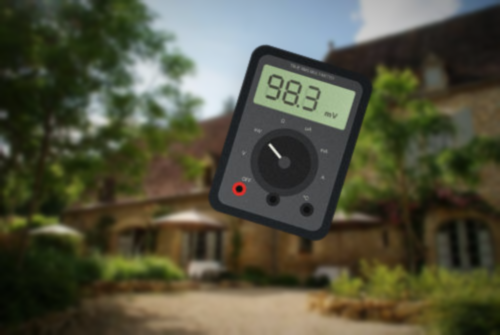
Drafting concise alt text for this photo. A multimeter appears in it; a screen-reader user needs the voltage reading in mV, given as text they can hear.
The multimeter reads 98.3 mV
